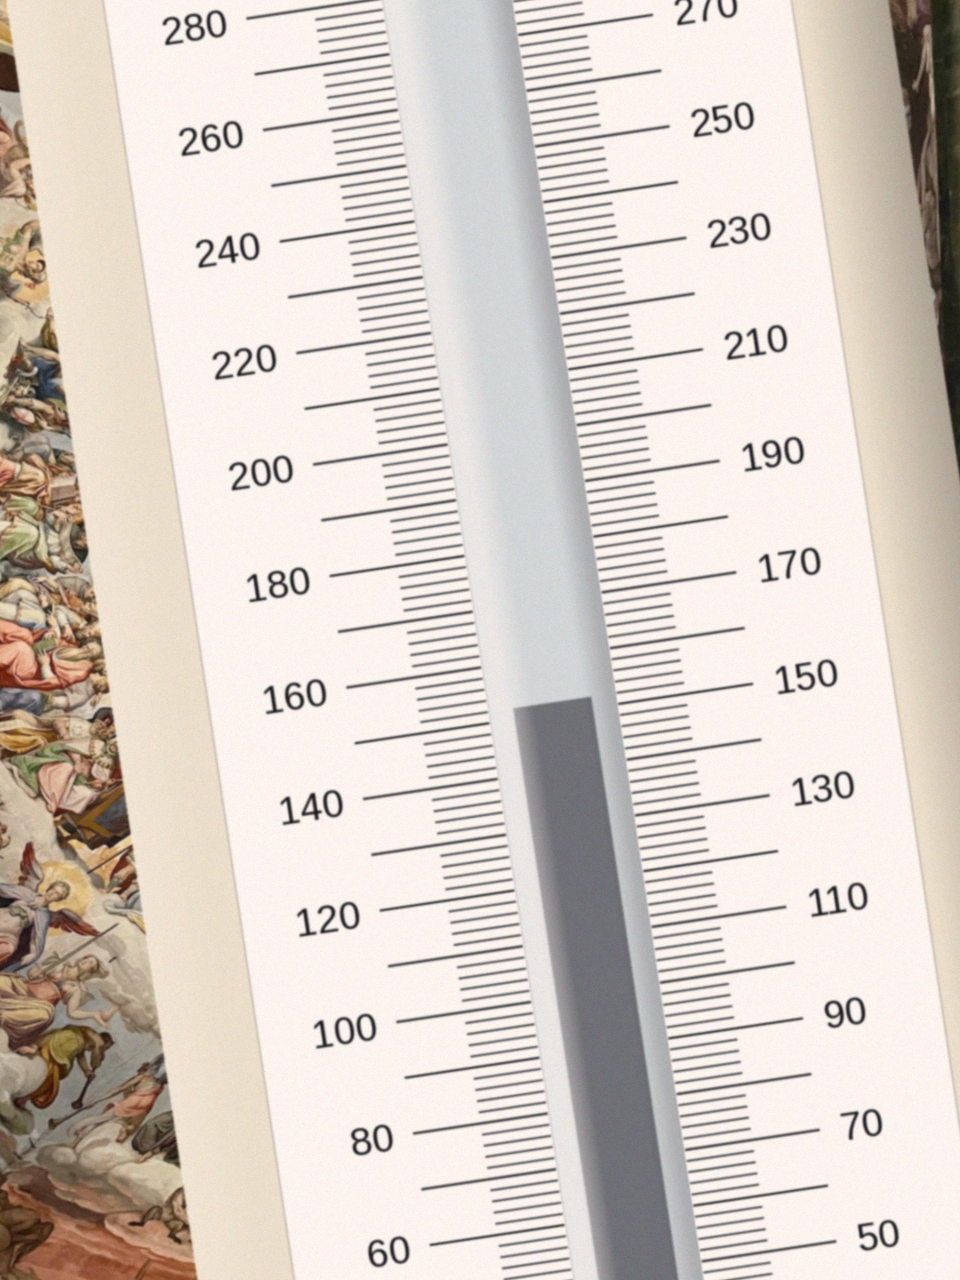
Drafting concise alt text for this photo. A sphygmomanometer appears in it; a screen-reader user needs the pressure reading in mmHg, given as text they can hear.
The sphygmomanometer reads 152 mmHg
